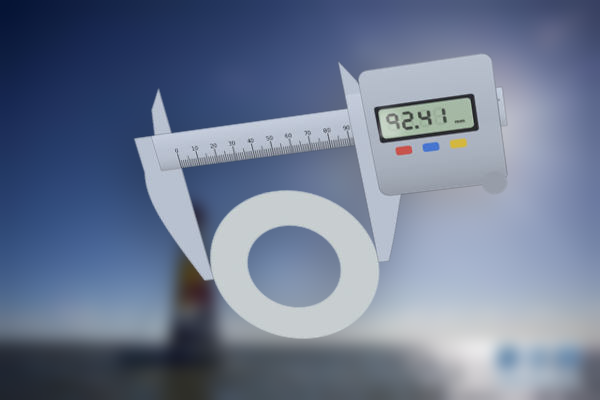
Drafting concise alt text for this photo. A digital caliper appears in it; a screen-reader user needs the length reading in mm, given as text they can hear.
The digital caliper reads 92.41 mm
